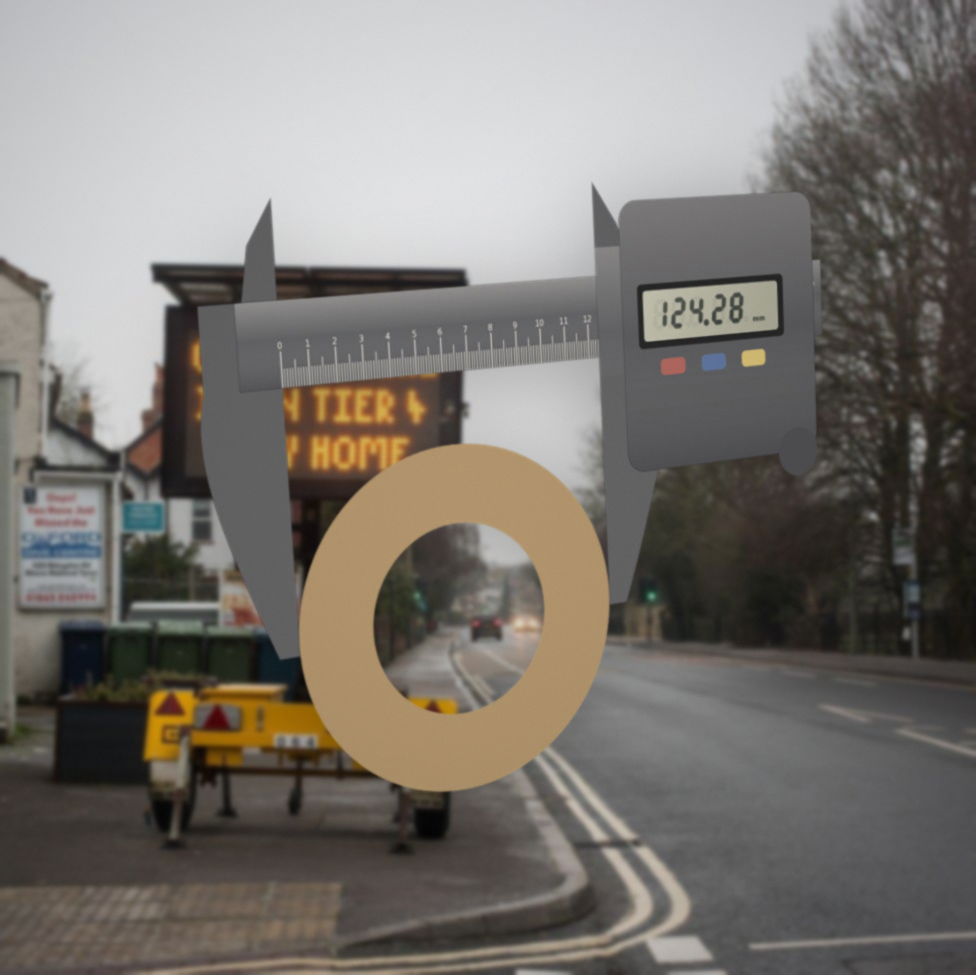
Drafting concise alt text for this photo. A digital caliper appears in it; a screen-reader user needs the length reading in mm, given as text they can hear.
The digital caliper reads 124.28 mm
